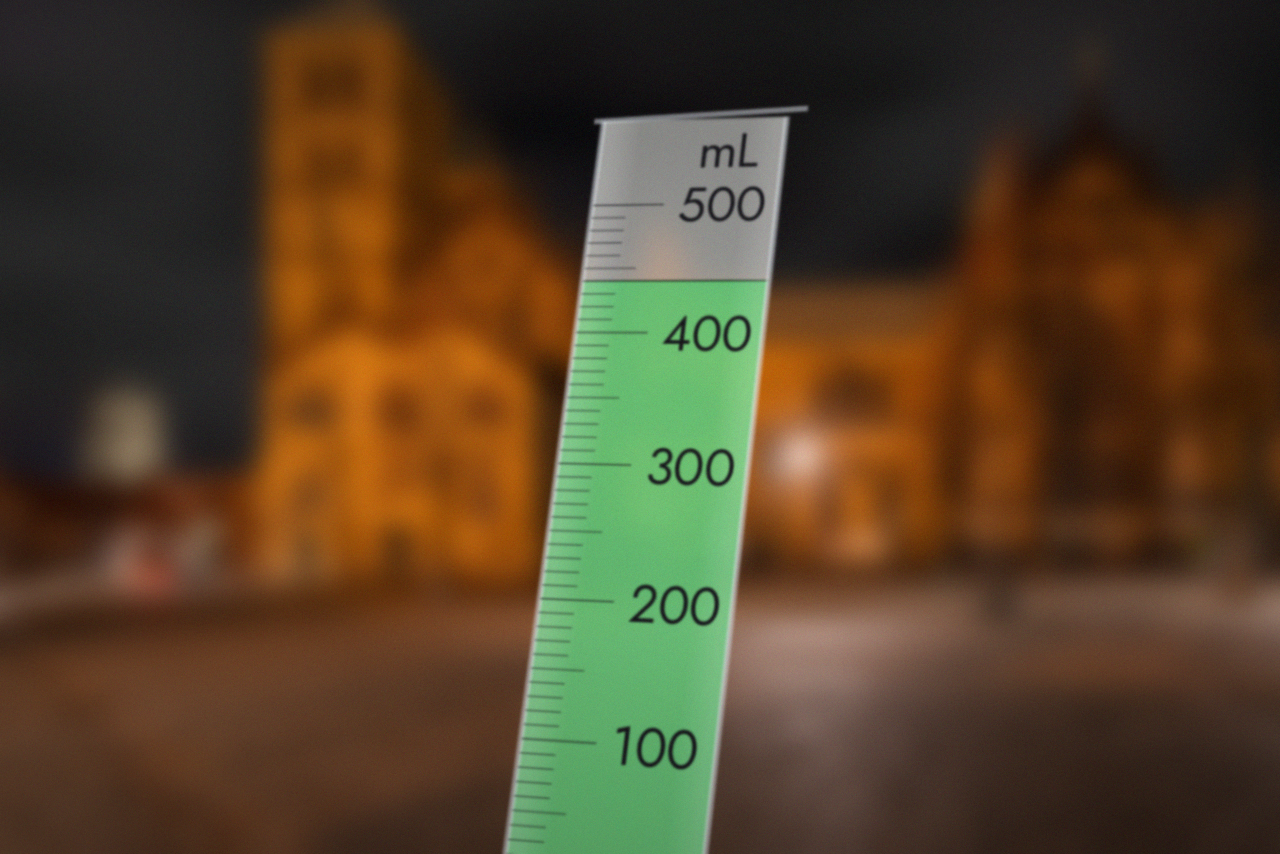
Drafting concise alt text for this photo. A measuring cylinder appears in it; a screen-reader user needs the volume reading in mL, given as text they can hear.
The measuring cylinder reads 440 mL
